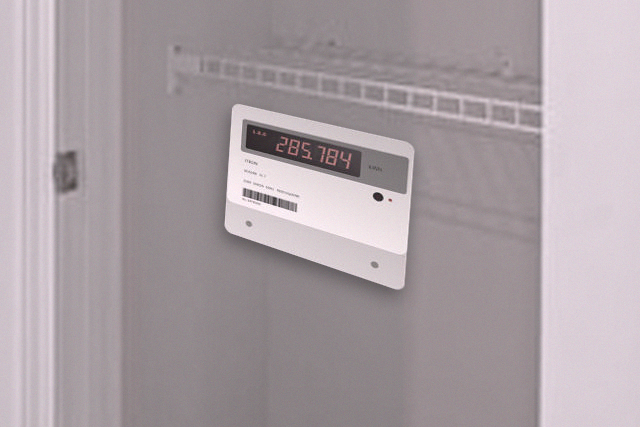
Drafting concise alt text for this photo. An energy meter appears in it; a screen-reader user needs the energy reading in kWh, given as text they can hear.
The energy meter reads 285.784 kWh
